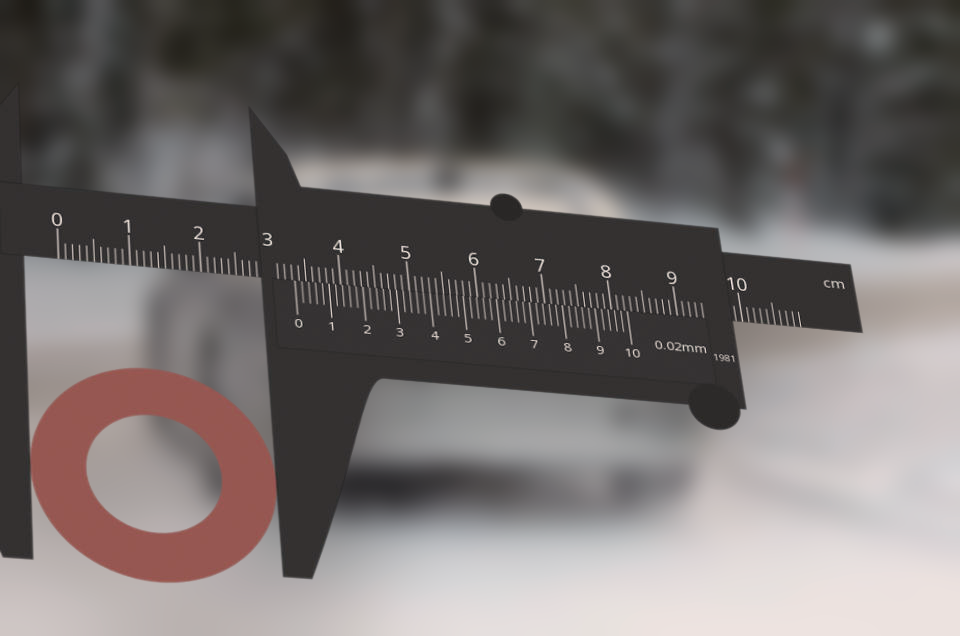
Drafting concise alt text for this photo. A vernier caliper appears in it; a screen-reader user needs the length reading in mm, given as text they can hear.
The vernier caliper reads 33.4 mm
